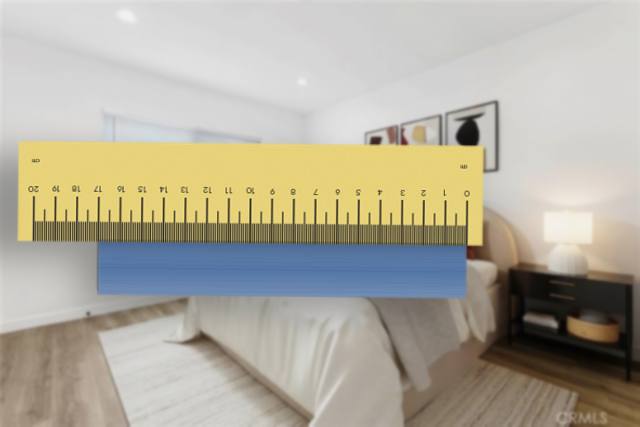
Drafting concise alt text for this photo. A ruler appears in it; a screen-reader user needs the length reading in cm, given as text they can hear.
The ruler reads 17 cm
